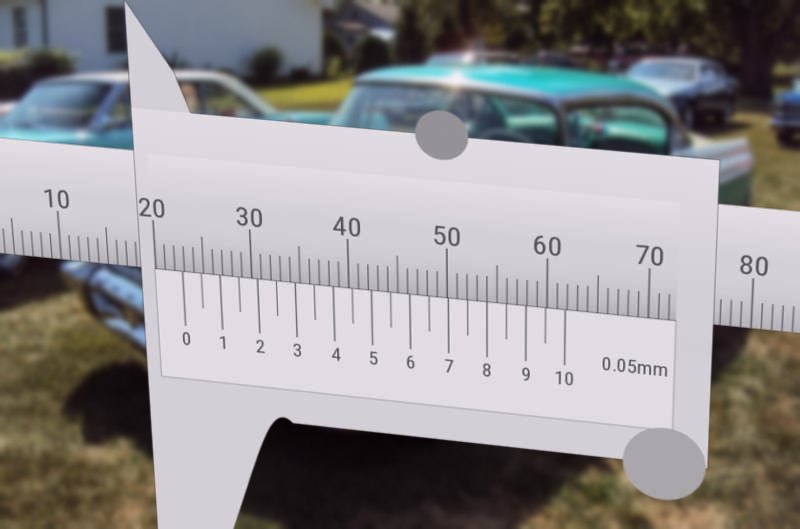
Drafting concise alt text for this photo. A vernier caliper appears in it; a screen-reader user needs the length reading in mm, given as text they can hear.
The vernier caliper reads 22.8 mm
